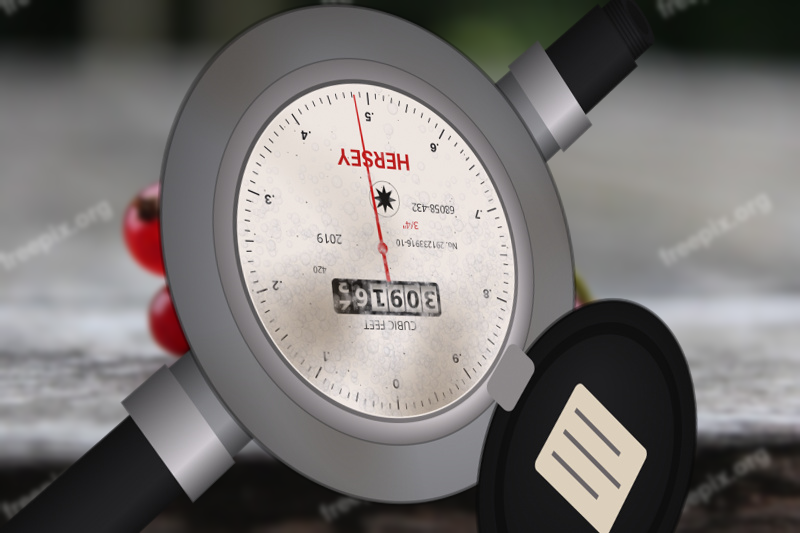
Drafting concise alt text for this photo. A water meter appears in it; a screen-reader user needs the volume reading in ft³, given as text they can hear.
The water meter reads 309162.48 ft³
